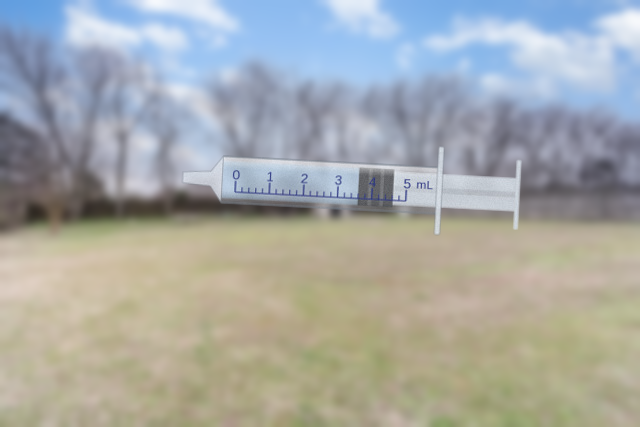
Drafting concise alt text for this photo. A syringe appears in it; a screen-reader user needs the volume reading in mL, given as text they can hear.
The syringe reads 3.6 mL
